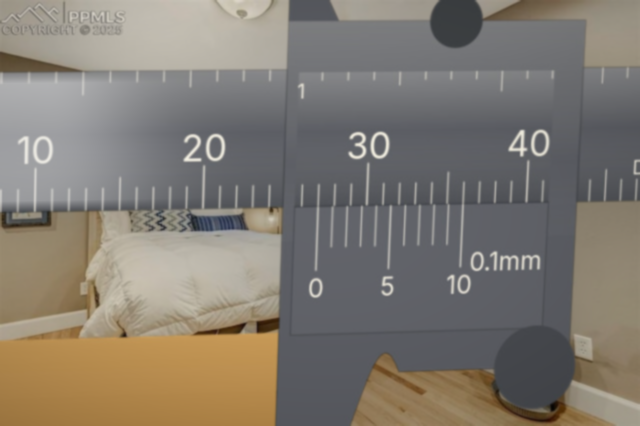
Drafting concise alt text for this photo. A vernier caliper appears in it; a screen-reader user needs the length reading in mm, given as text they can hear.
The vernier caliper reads 27.0 mm
